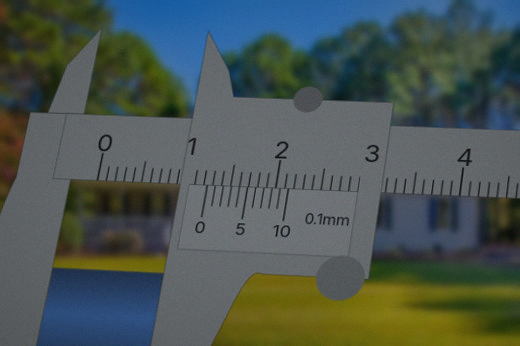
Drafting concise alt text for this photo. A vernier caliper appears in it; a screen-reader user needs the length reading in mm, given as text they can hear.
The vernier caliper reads 12.4 mm
